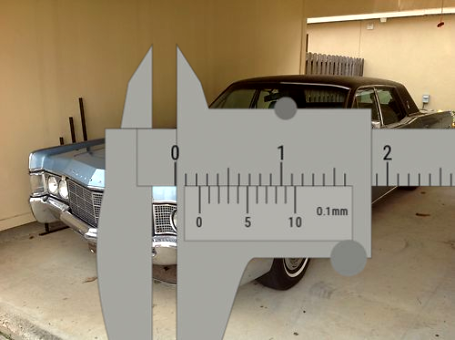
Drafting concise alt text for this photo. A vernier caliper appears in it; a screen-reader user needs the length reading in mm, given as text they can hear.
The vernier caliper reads 2.3 mm
